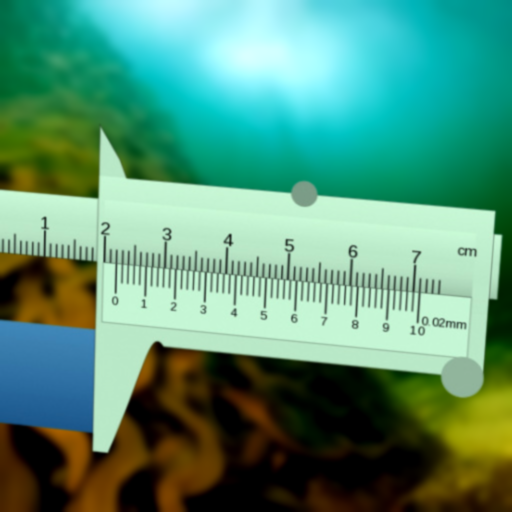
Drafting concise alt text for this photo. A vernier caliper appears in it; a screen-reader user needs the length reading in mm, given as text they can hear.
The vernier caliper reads 22.0 mm
